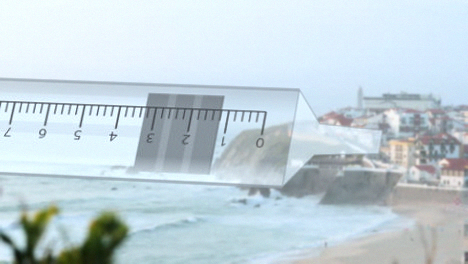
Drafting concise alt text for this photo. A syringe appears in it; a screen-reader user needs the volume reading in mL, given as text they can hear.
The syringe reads 1.2 mL
